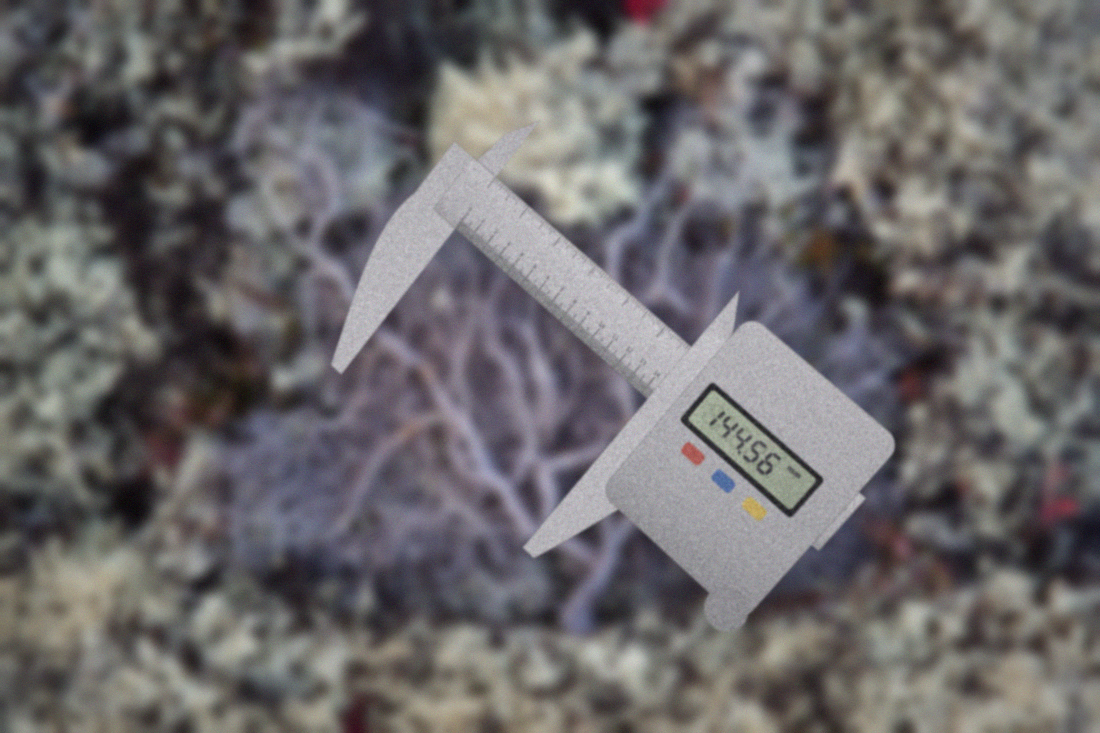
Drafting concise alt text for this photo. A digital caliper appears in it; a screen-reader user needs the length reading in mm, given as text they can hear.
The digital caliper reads 144.56 mm
